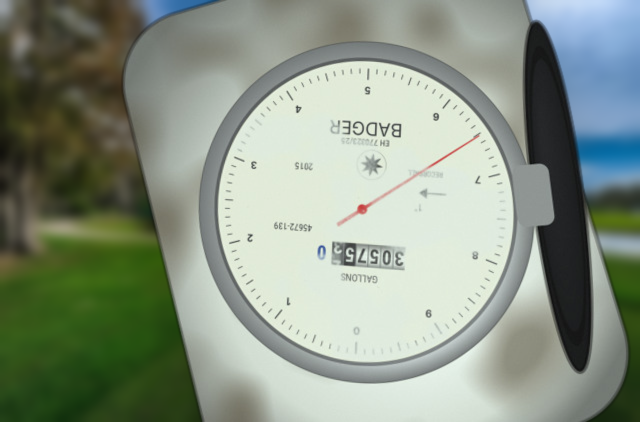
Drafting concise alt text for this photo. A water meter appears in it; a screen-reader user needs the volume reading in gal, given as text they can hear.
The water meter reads 3057526.5 gal
